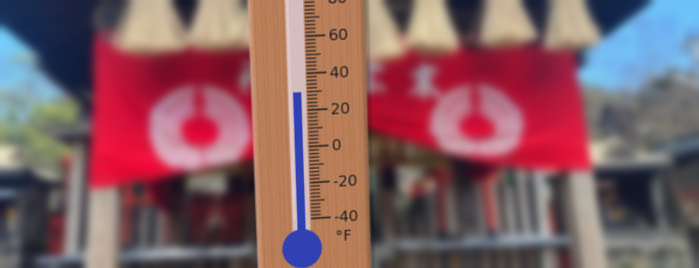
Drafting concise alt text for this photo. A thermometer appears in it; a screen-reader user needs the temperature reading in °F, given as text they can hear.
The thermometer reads 30 °F
